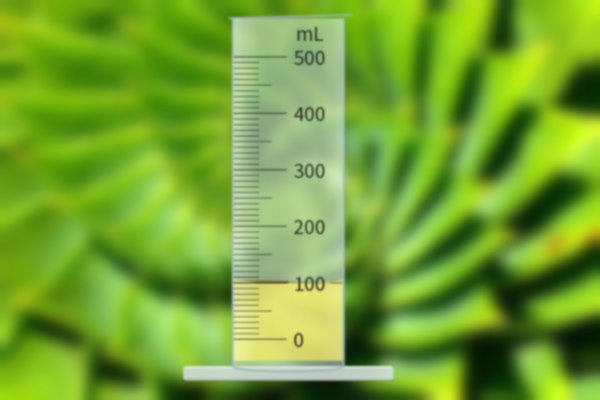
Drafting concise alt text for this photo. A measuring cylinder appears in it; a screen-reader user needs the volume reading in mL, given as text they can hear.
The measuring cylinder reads 100 mL
